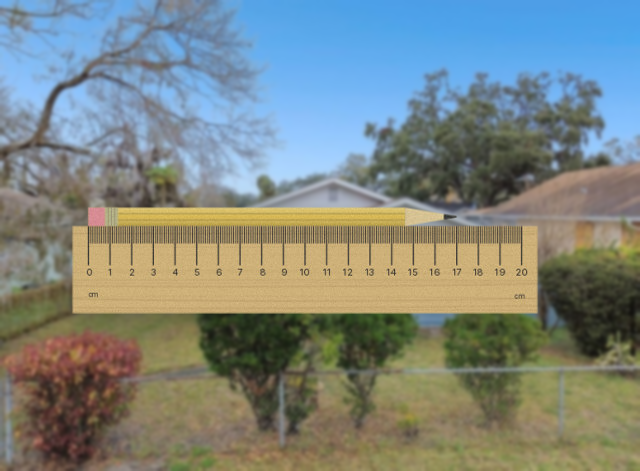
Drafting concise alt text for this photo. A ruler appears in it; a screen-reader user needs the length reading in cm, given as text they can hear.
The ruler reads 17 cm
